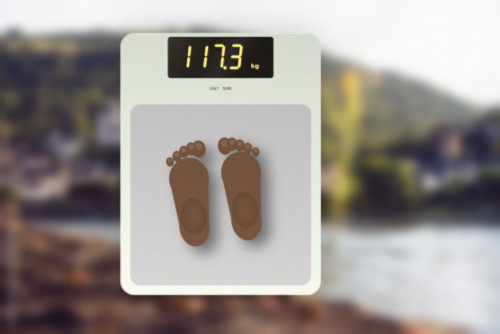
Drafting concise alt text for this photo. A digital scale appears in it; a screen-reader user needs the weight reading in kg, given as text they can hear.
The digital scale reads 117.3 kg
